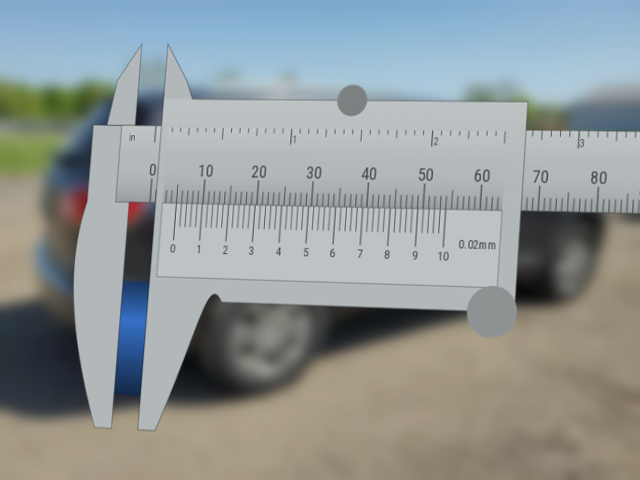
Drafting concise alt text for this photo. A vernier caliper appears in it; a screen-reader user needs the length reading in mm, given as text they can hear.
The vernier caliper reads 5.0 mm
